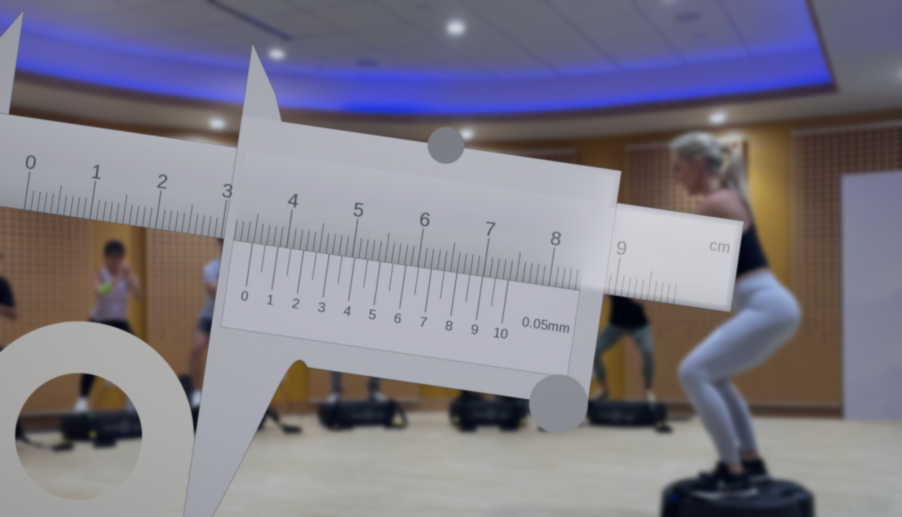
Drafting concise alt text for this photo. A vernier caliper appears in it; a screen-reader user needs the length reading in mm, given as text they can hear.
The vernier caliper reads 34.8 mm
